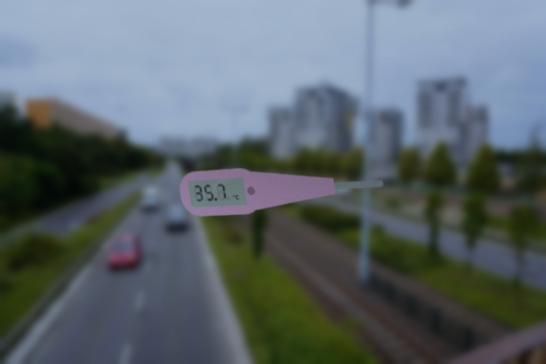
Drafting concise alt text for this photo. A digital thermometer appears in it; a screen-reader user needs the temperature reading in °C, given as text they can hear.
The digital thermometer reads 35.7 °C
